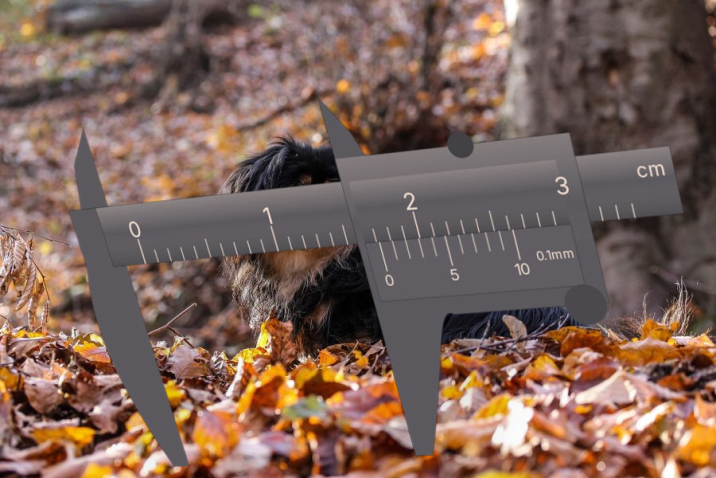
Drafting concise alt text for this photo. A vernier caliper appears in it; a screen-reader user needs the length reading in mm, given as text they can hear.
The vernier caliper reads 17.2 mm
